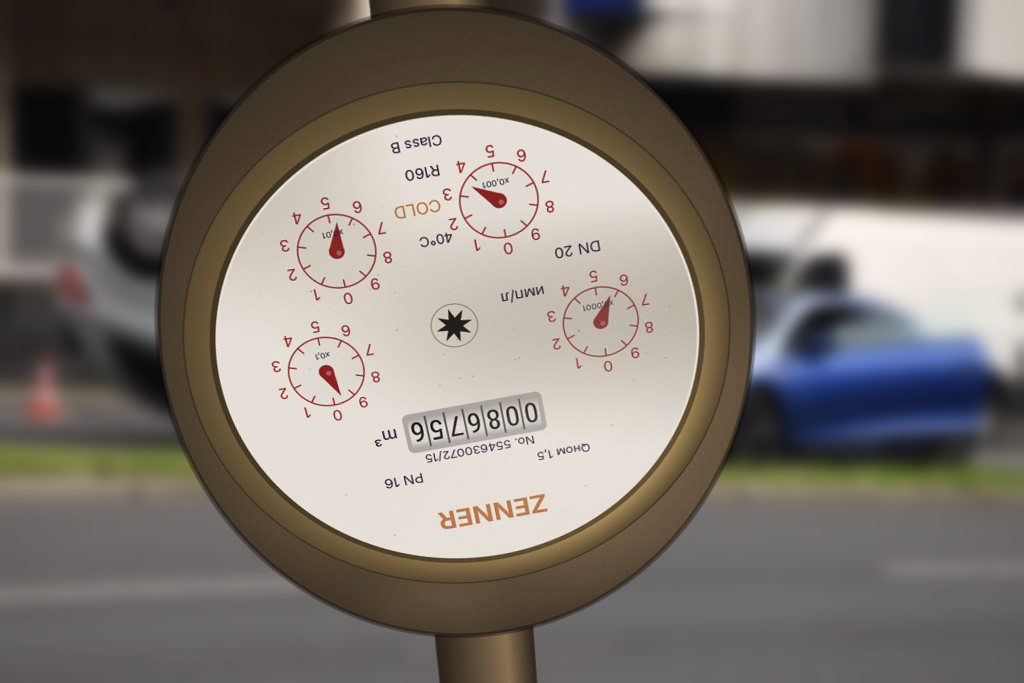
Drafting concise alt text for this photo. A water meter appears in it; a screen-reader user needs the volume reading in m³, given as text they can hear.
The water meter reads 86755.9535 m³
